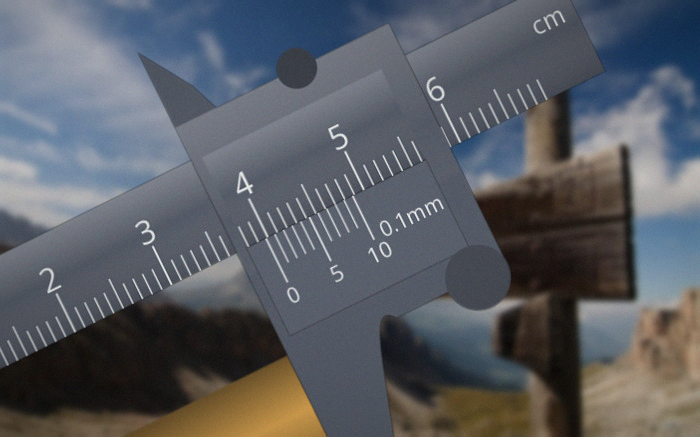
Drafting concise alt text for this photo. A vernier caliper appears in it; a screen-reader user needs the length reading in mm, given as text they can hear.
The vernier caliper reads 39.8 mm
